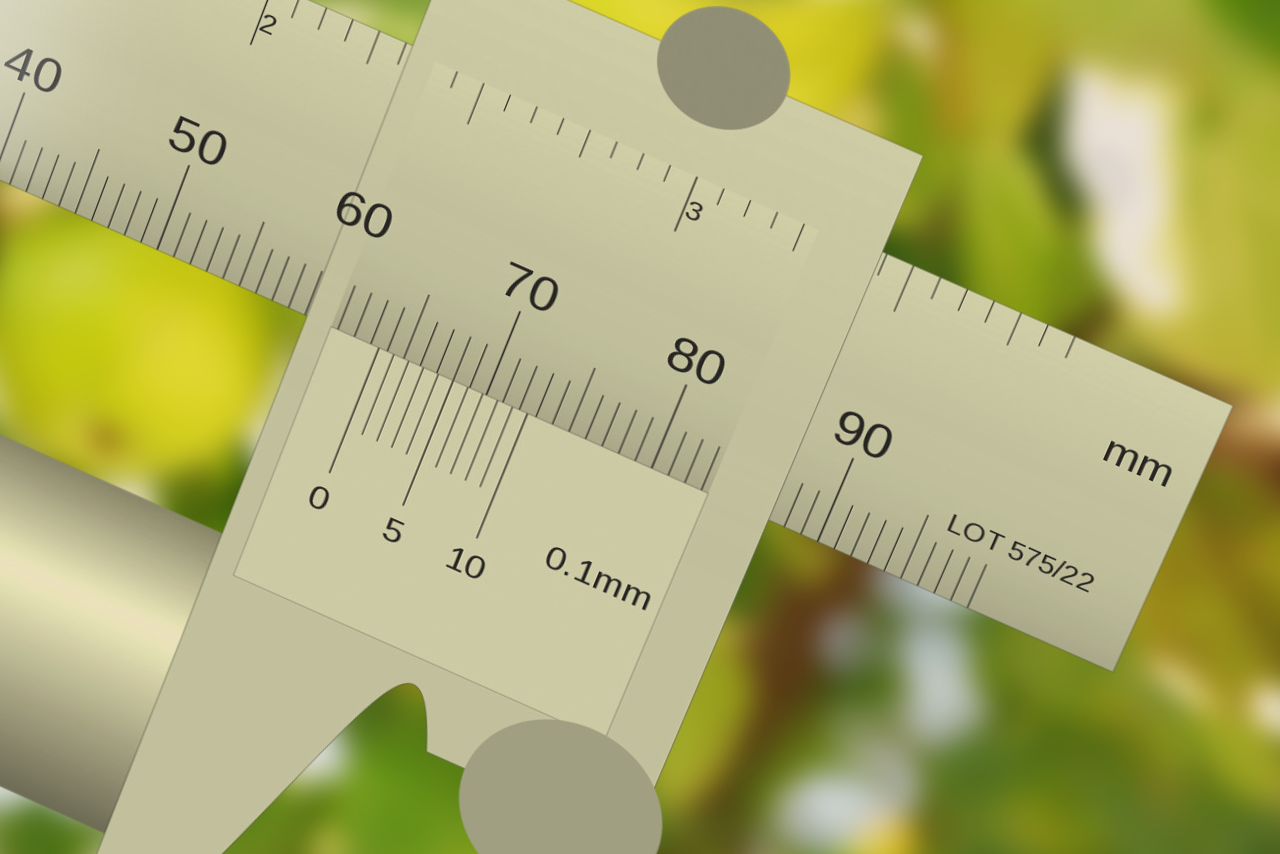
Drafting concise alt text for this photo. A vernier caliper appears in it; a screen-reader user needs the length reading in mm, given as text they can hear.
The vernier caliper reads 63.5 mm
